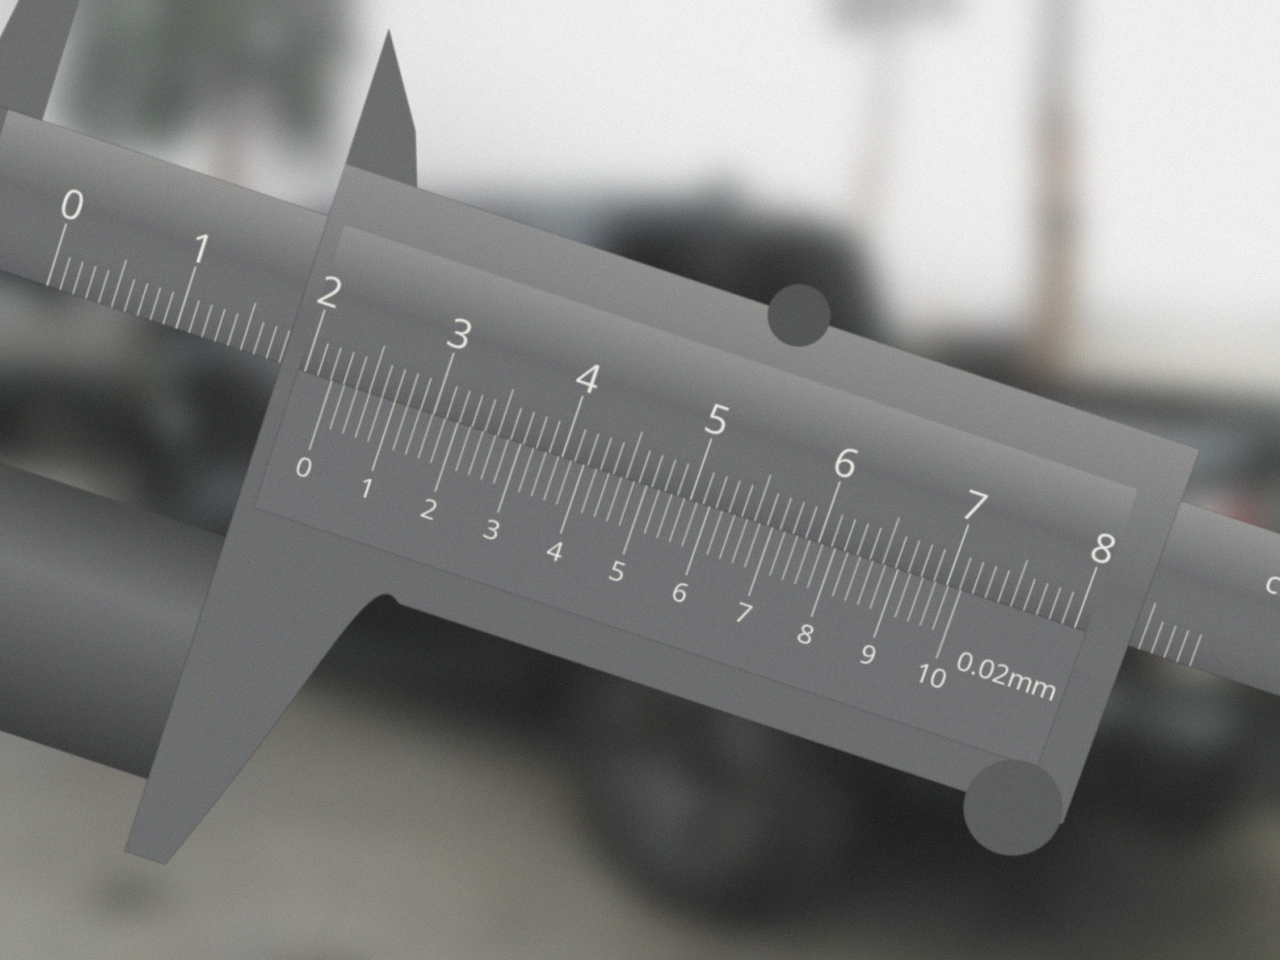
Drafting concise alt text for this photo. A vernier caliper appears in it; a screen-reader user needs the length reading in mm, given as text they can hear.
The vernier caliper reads 22.1 mm
